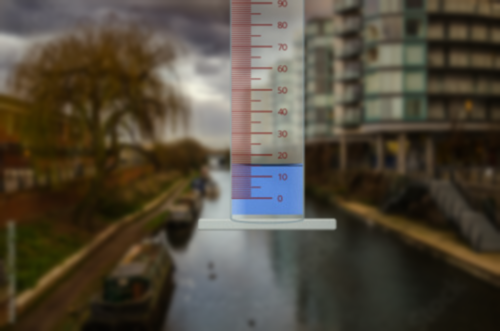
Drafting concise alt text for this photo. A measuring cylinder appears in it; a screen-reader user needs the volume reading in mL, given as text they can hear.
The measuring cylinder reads 15 mL
